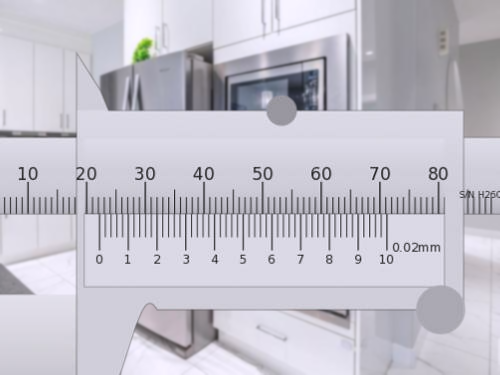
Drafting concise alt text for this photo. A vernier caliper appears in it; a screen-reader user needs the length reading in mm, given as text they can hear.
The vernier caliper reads 22.2 mm
